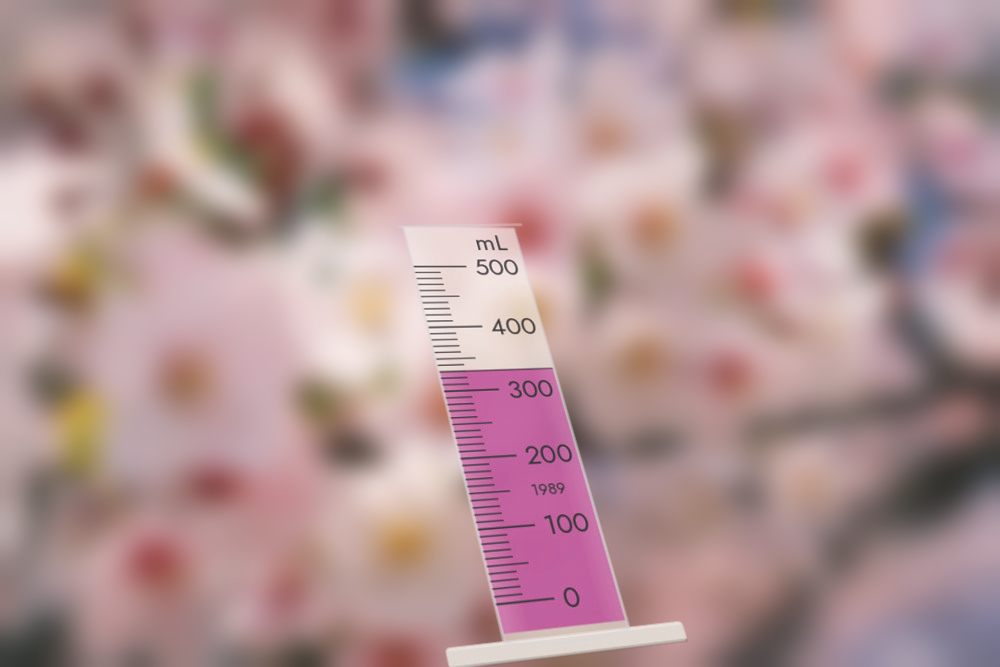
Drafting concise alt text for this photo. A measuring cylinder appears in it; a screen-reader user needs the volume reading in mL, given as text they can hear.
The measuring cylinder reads 330 mL
